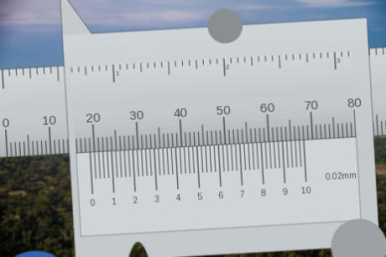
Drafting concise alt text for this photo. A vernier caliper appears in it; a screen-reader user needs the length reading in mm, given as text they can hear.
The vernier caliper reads 19.0 mm
